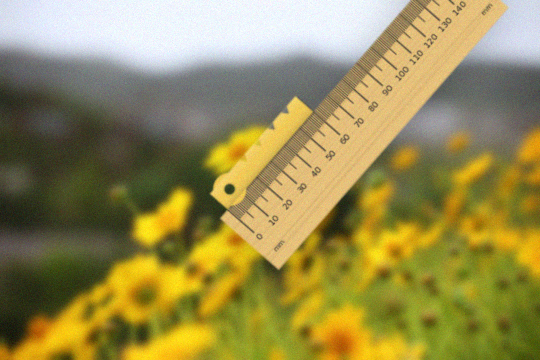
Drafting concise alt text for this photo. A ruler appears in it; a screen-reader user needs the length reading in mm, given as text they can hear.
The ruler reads 60 mm
